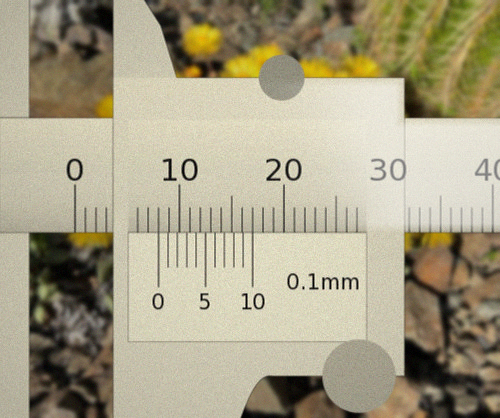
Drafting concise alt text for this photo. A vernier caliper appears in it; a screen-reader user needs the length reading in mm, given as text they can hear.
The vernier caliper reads 8.0 mm
